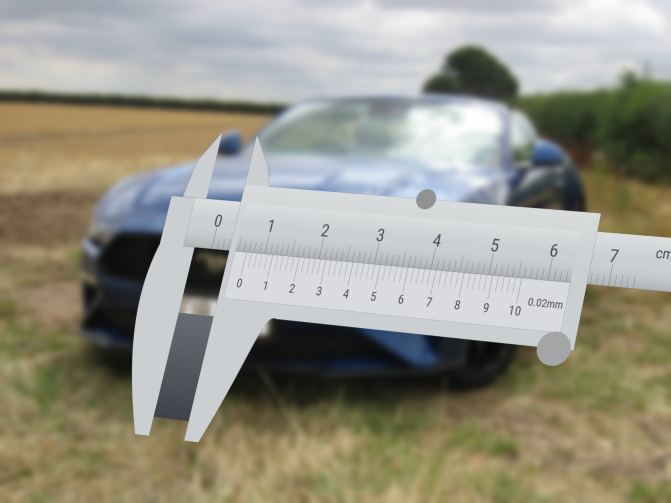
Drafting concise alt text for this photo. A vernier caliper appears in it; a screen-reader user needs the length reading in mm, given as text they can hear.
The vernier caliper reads 6.6 mm
